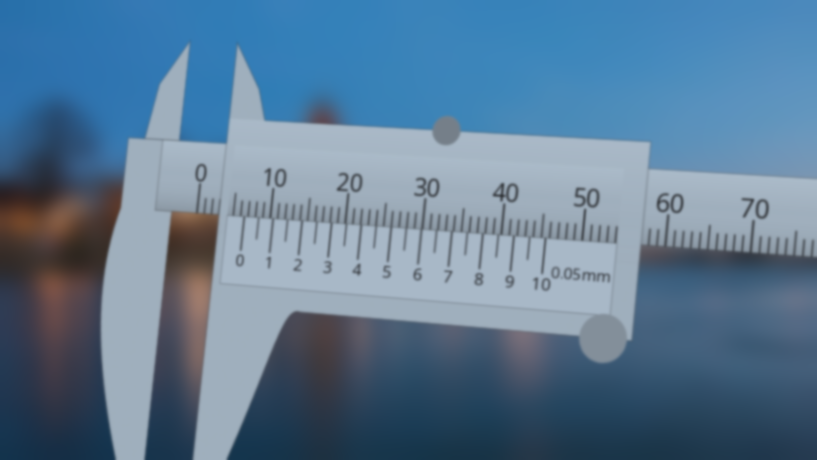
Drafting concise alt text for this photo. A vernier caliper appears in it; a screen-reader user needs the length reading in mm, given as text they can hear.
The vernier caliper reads 6.5 mm
